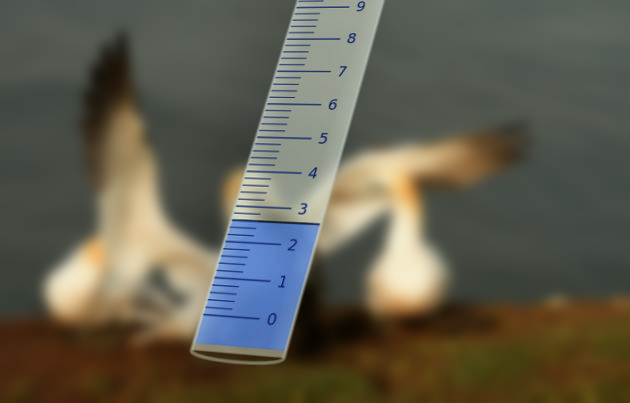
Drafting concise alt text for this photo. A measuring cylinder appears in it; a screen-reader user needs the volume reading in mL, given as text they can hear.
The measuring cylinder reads 2.6 mL
